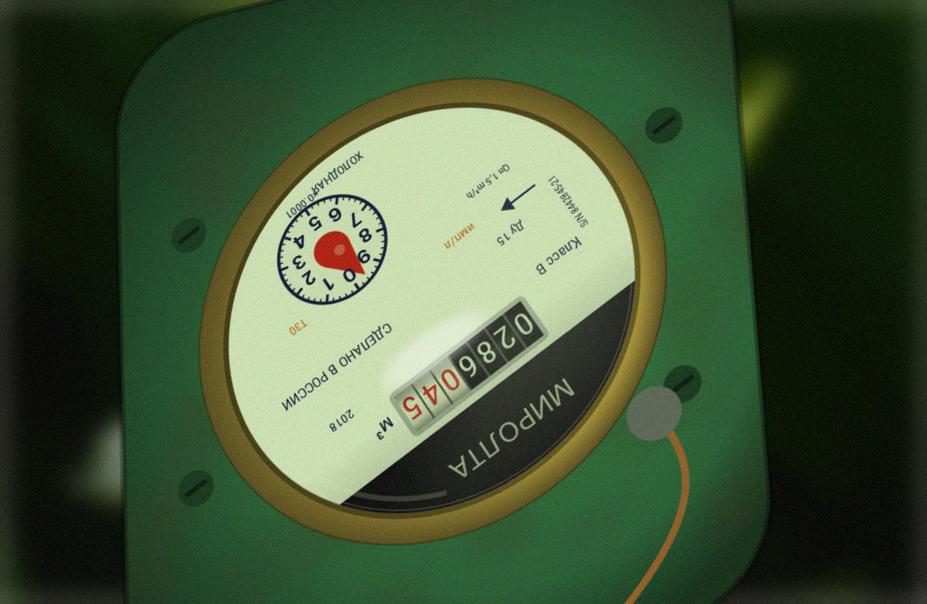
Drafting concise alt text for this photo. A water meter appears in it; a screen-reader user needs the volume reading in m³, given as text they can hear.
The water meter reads 286.0449 m³
